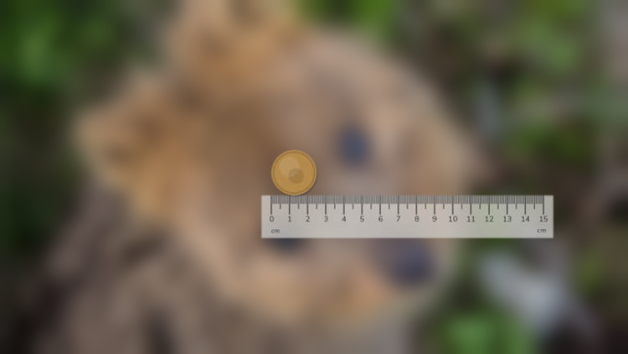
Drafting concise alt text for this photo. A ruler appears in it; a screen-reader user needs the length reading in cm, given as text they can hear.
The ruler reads 2.5 cm
